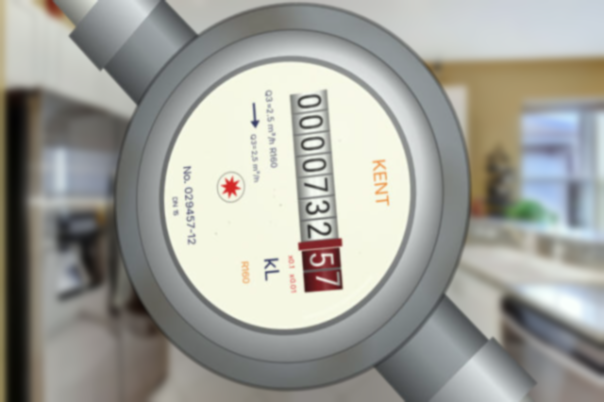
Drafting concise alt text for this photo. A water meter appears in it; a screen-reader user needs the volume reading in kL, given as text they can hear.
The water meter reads 732.57 kL
